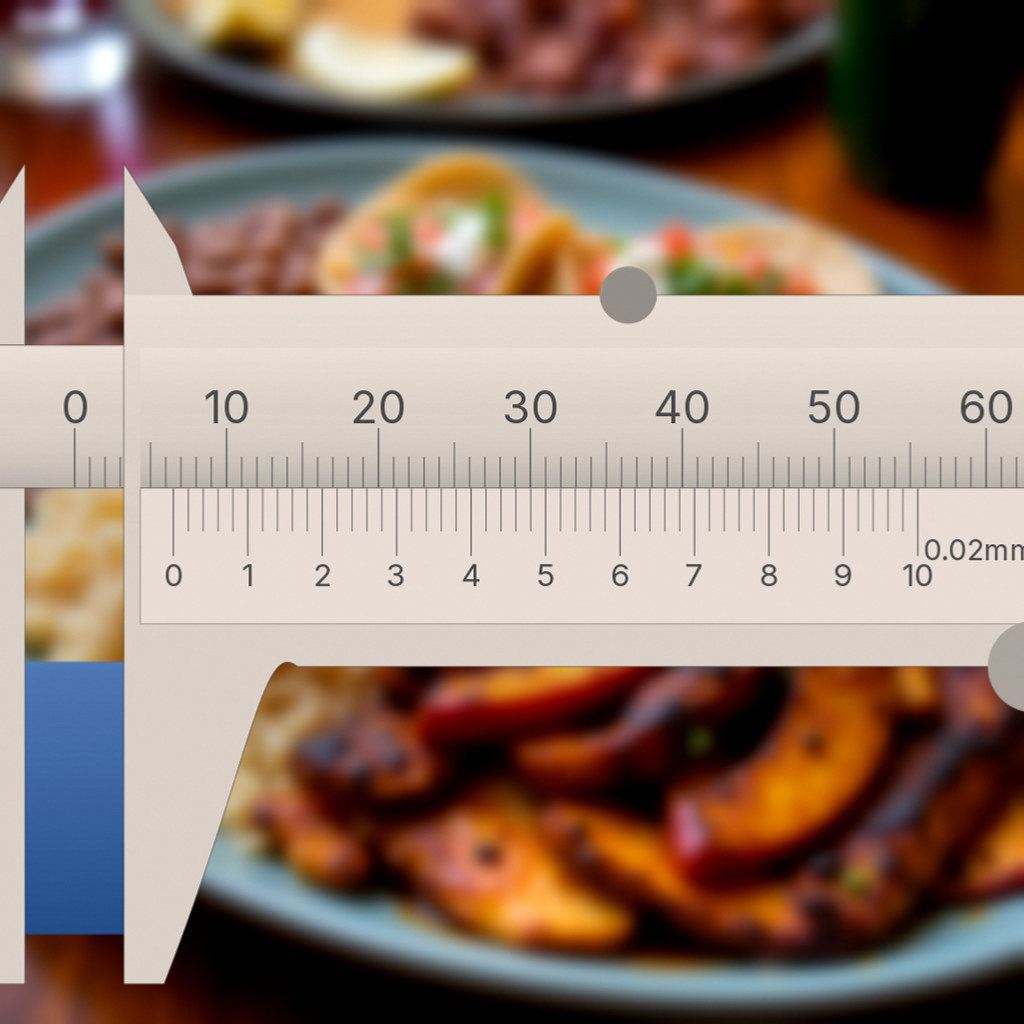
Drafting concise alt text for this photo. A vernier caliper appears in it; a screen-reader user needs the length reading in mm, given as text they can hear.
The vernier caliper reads 6.5 mm
